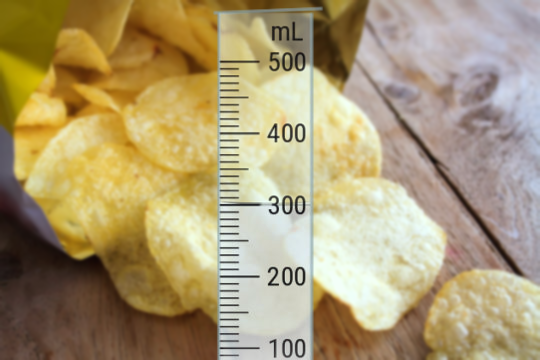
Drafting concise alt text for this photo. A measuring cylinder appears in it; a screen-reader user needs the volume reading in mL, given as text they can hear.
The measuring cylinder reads 300 mL
